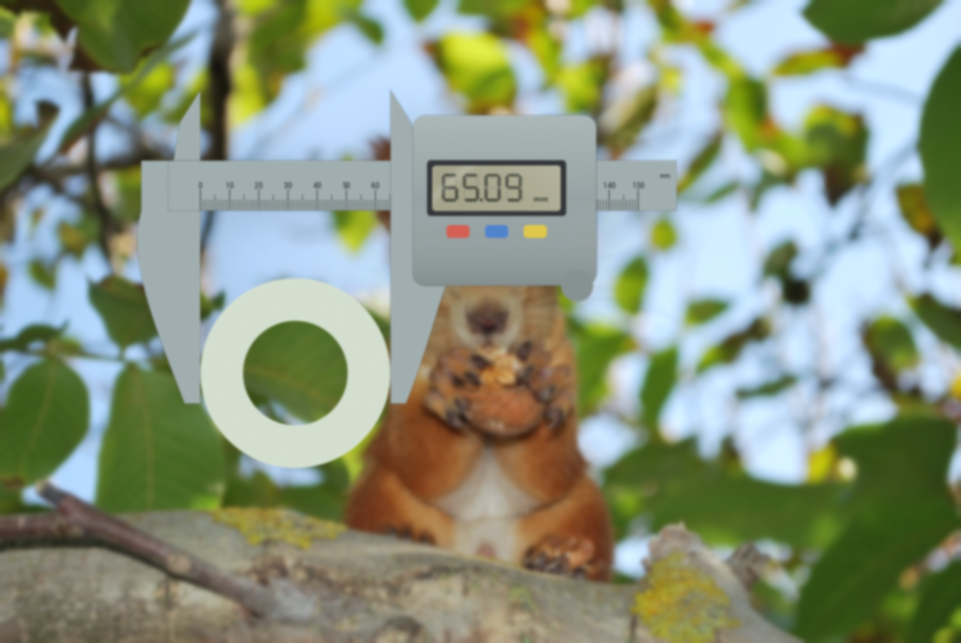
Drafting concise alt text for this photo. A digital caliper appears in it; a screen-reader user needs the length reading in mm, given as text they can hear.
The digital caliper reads 65.09 mm
